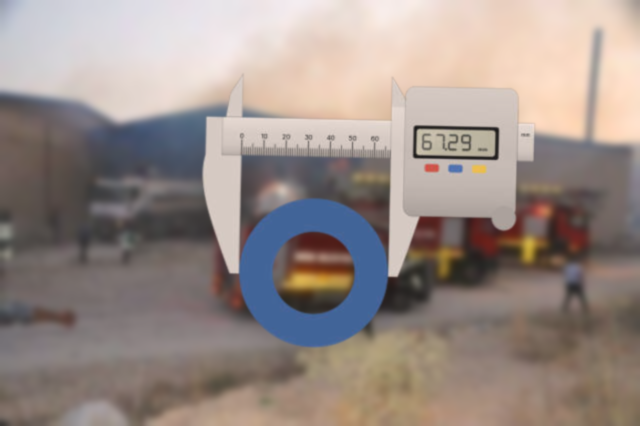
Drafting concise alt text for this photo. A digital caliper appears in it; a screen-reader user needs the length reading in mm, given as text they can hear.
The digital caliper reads 67.29 mm
